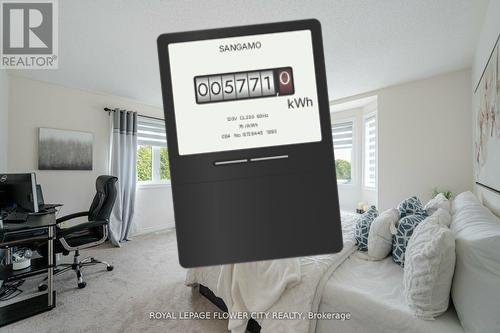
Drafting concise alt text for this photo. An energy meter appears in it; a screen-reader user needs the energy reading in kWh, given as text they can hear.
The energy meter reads 5771.0 kWh
